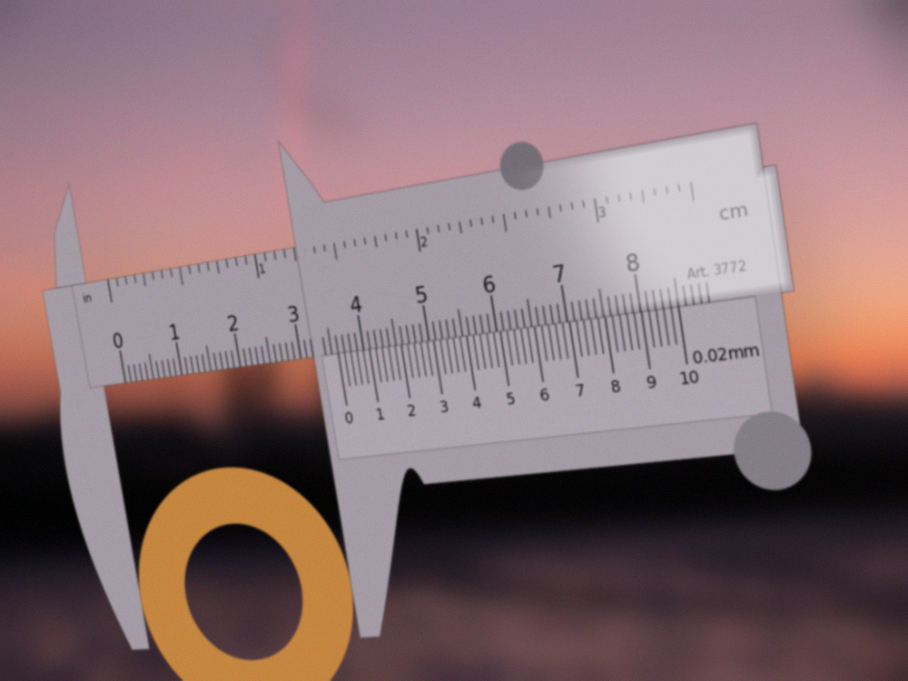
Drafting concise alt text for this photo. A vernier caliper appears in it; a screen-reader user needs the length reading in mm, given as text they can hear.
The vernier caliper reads 36.0 mm
